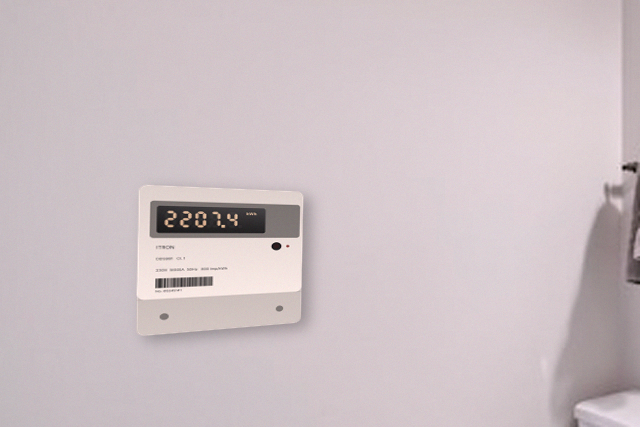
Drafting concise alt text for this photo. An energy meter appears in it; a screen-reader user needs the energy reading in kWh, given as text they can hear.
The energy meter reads 2207.4 kWh
